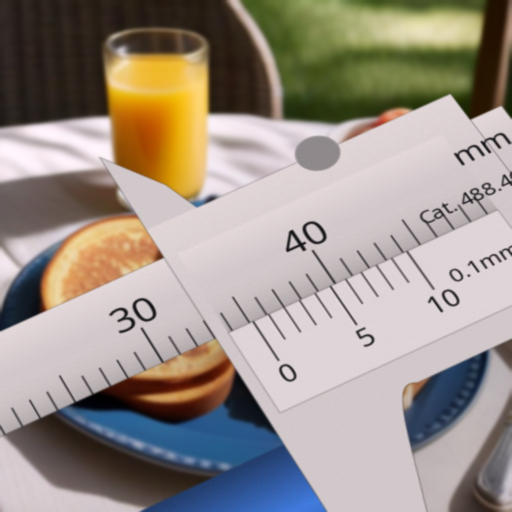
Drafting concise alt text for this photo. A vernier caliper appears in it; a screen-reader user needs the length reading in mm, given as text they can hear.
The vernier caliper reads 35.2 mm
